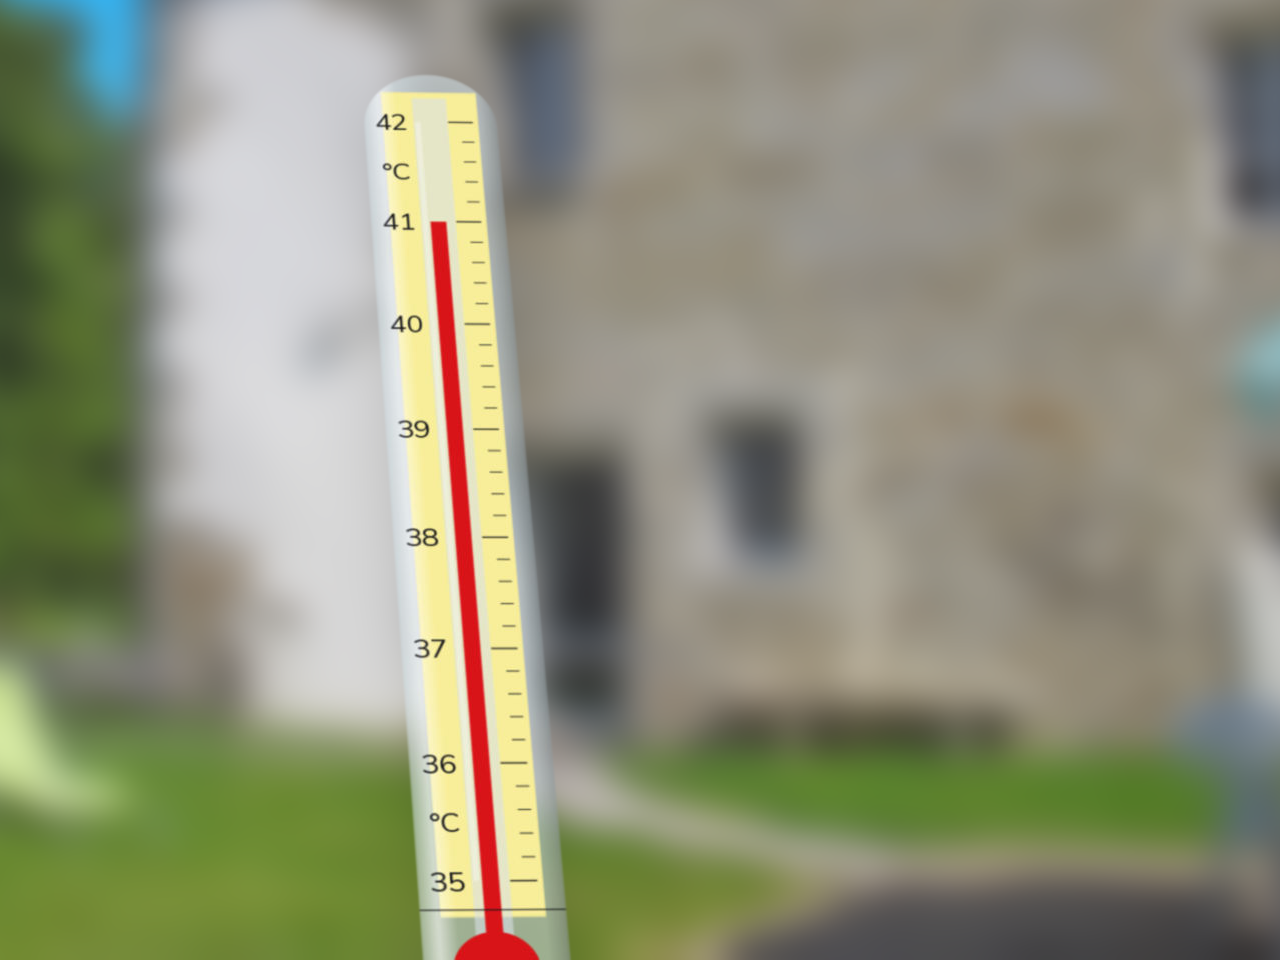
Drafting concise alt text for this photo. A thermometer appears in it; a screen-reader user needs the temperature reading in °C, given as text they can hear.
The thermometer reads 41 °C
